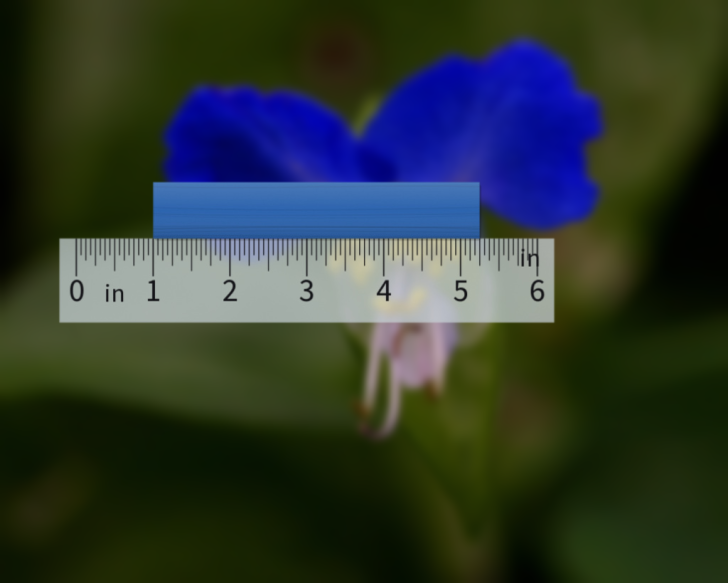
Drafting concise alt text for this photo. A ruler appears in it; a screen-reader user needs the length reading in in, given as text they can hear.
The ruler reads 4.25 in
